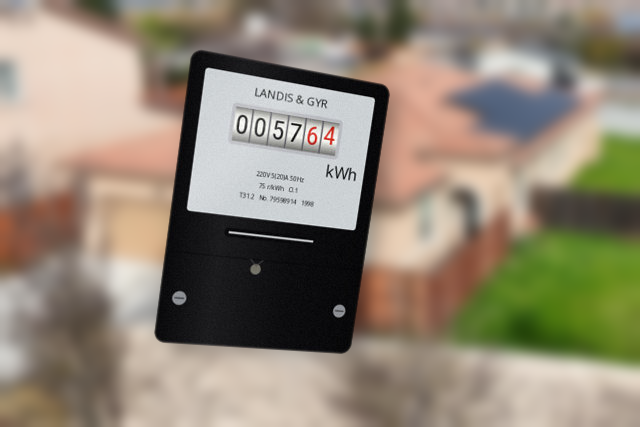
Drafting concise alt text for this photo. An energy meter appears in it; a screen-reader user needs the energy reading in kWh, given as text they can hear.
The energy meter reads 57.64 kWh
